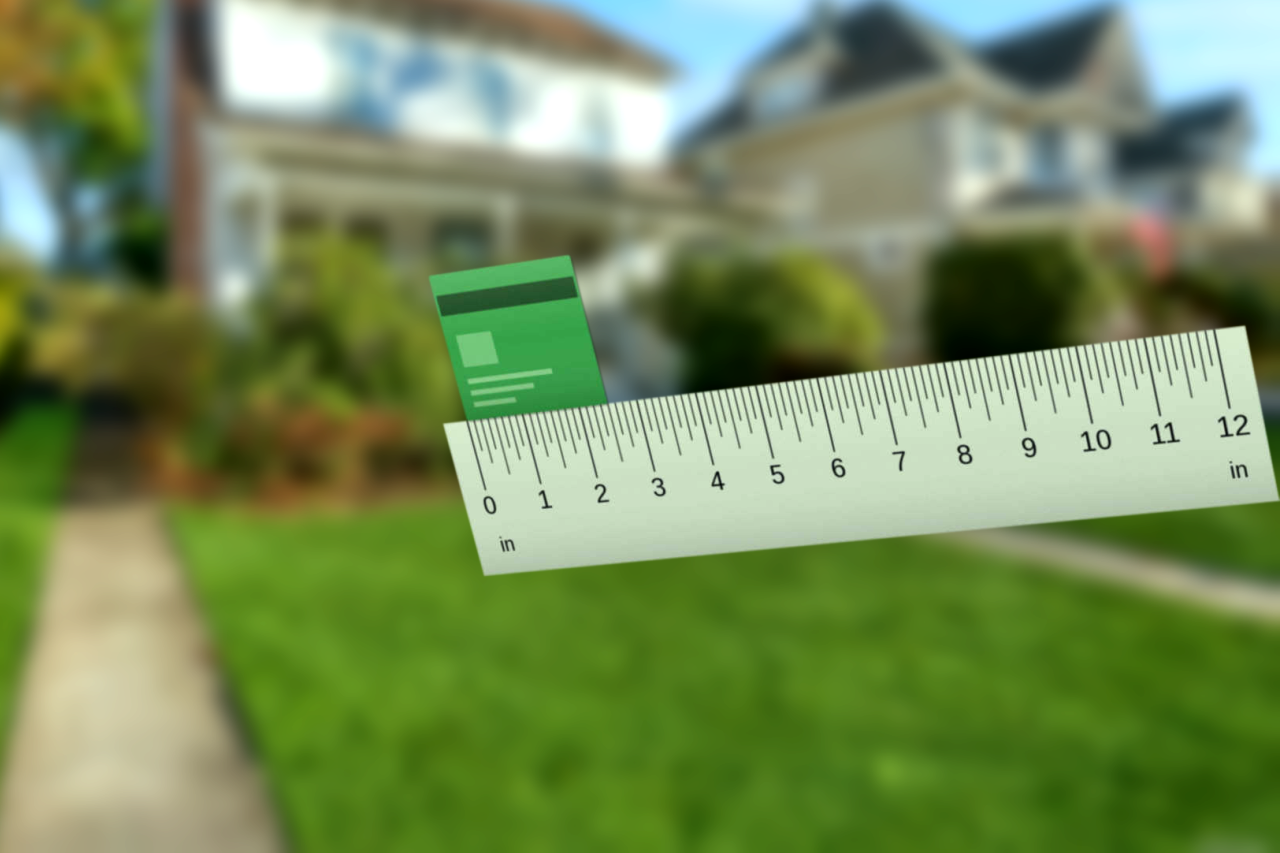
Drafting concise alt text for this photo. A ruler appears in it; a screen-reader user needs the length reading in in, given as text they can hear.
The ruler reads 2.5 in
